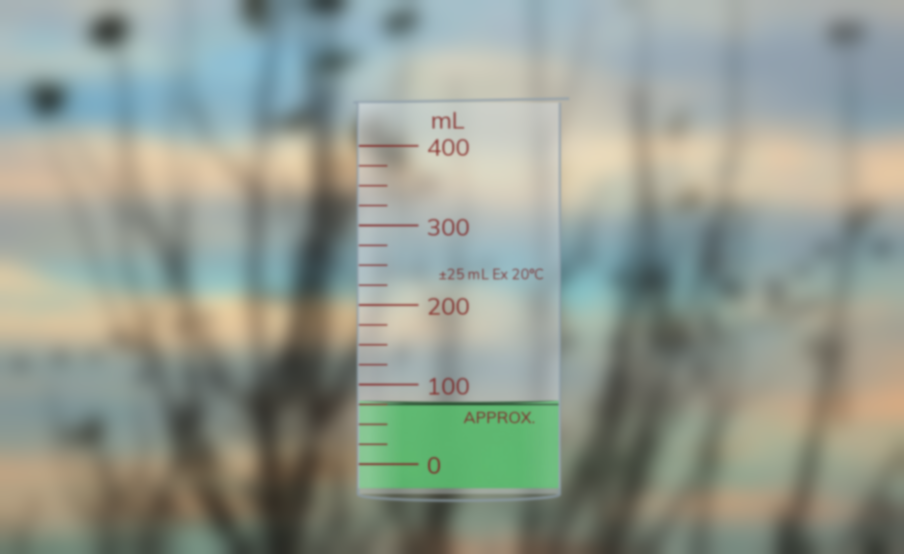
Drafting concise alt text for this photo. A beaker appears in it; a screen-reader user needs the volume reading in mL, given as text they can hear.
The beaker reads 75 mL
